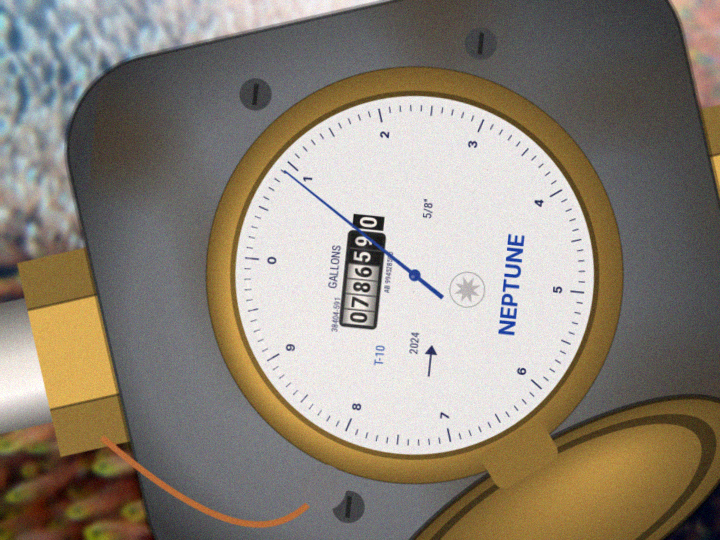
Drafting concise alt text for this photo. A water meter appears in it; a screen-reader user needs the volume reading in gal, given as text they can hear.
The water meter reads 786590.9 gal
